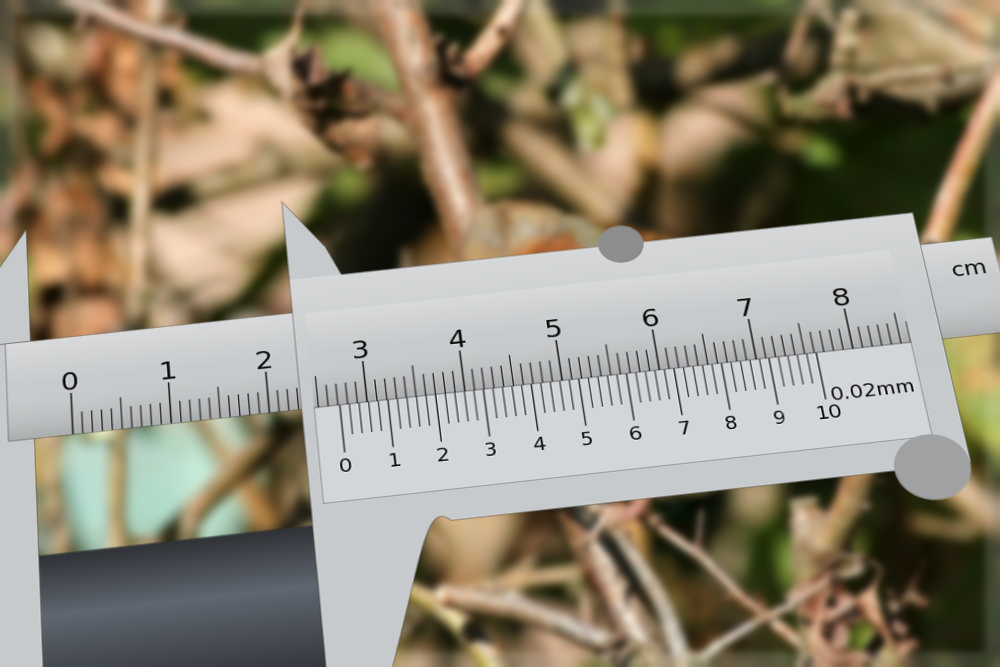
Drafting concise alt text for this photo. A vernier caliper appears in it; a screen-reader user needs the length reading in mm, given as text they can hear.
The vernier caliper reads 27.2 mm
